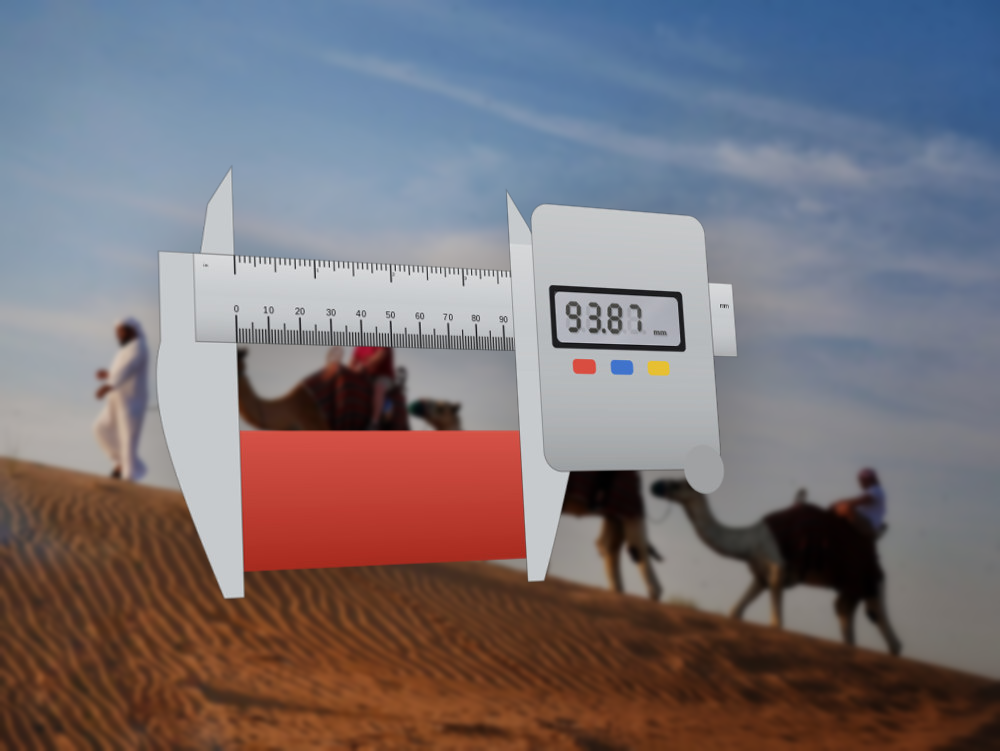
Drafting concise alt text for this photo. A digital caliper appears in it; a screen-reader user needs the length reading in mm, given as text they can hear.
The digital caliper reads 93.87 mm
